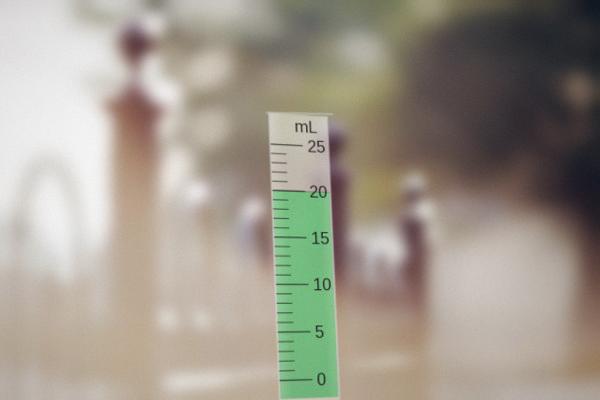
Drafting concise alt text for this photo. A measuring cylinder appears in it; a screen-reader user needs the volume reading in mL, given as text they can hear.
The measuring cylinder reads 20 mL
